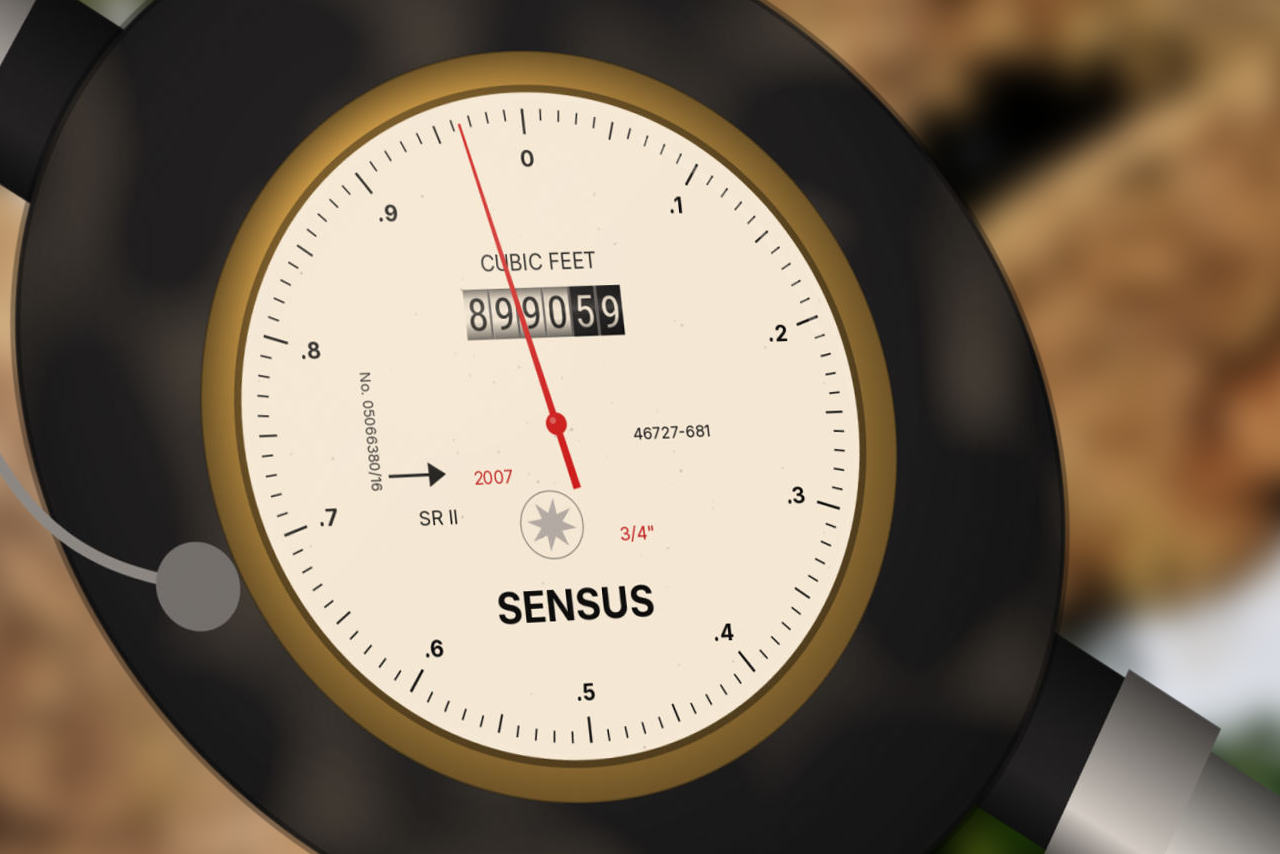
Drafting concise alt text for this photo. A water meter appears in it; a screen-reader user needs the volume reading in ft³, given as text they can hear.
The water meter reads 899058.96 ft³
